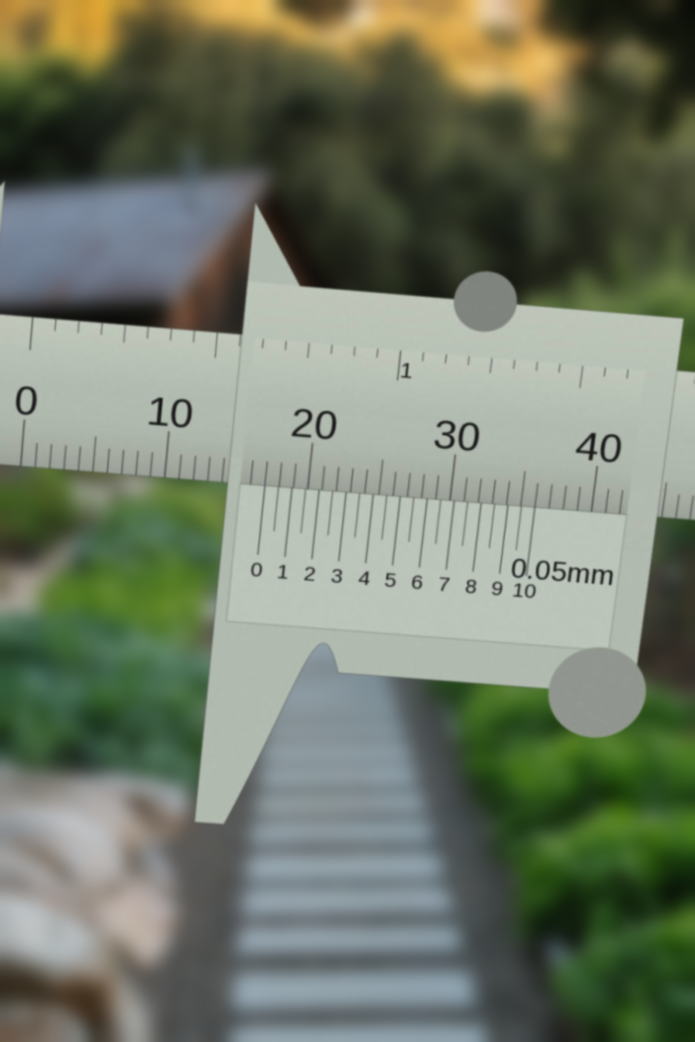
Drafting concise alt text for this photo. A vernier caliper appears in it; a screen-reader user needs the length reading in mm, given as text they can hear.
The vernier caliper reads 17.0 mm
